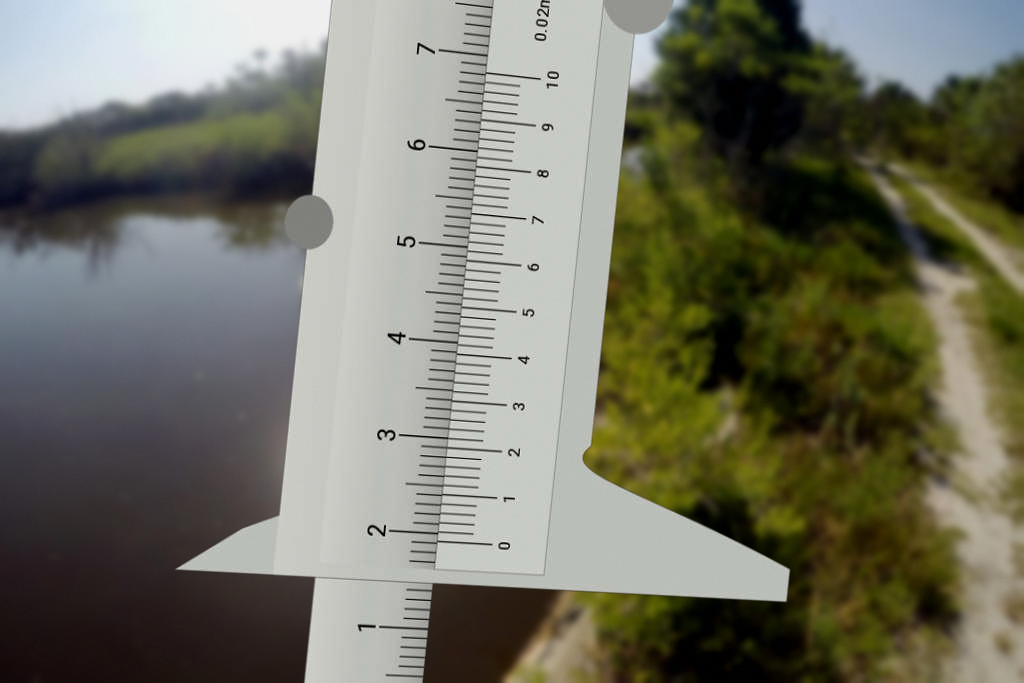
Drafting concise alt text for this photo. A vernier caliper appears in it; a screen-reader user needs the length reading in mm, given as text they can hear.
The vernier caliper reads 19.2 mm
